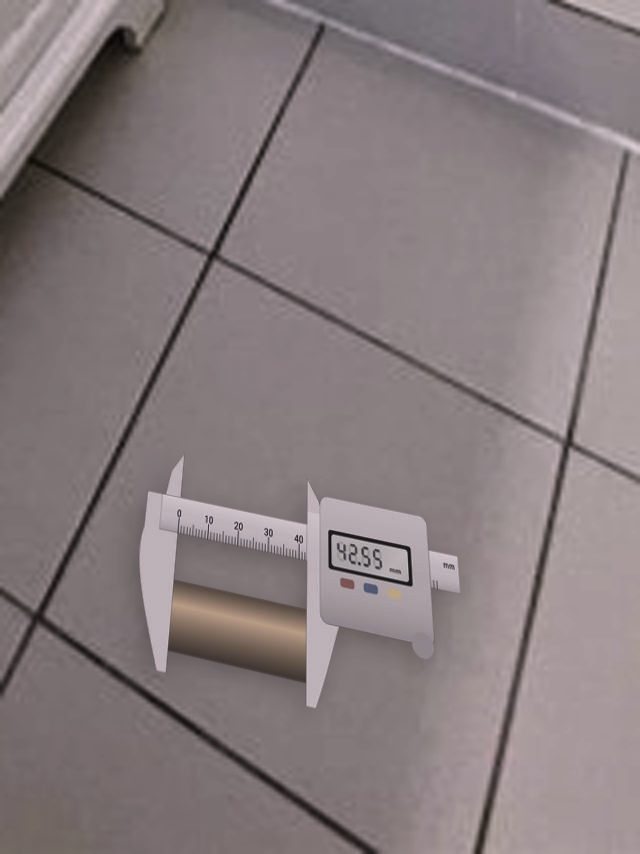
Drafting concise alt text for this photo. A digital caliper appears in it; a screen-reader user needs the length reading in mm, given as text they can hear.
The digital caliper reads 42.55 mm
